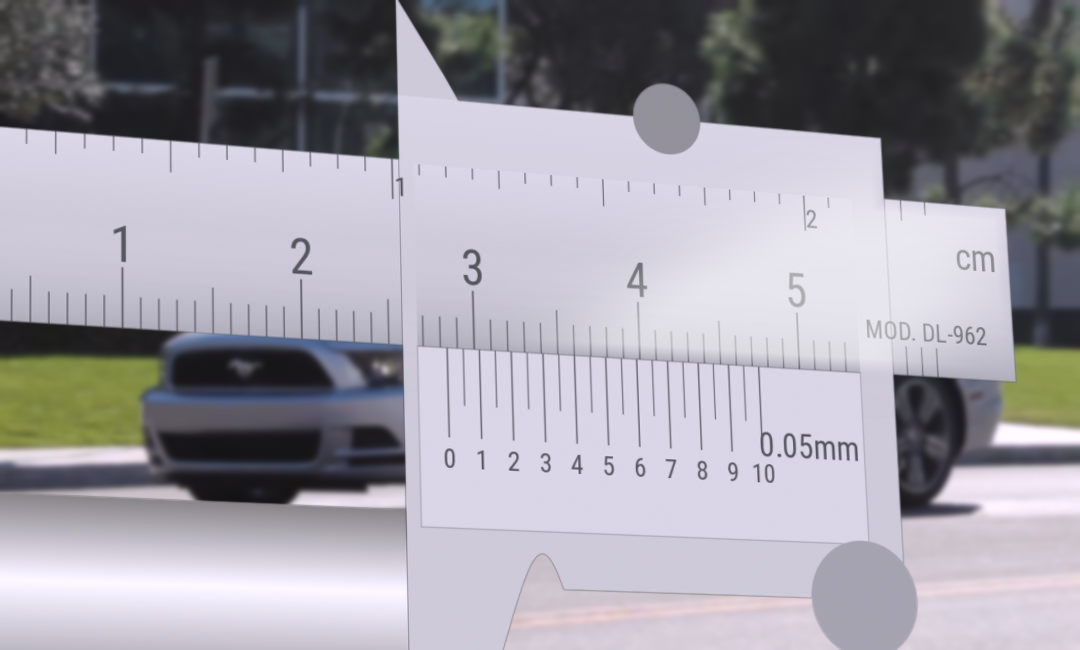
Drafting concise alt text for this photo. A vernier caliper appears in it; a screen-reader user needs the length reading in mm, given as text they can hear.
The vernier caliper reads 28.4 mm
